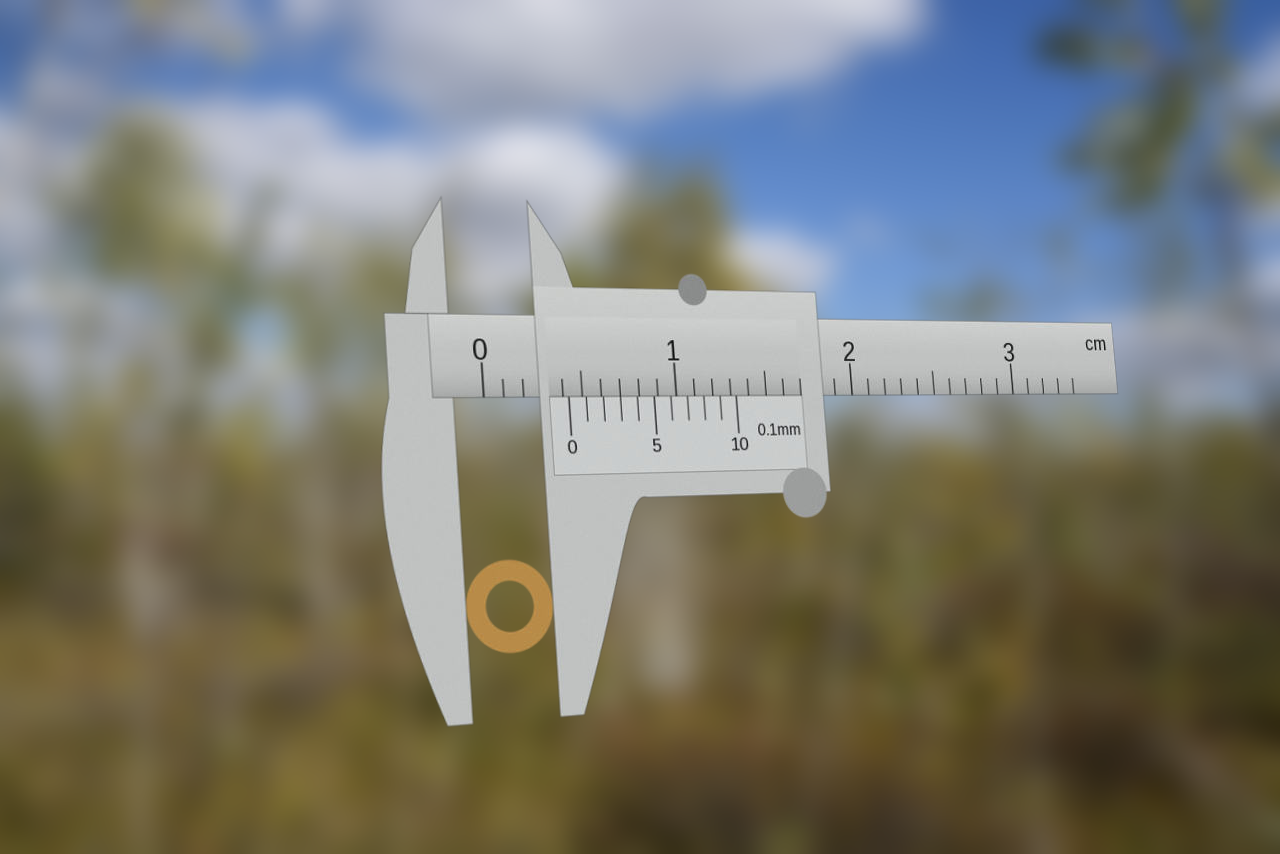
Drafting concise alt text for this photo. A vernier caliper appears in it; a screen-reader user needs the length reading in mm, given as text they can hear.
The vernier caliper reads 4.3 mm
